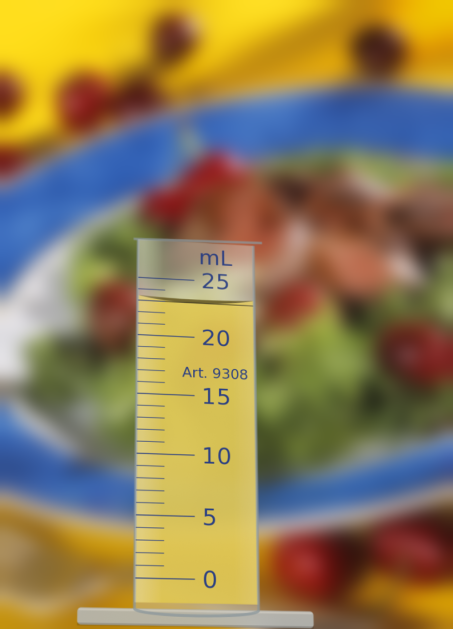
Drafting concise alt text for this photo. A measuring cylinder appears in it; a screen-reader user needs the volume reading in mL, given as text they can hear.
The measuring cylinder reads 23 mL
